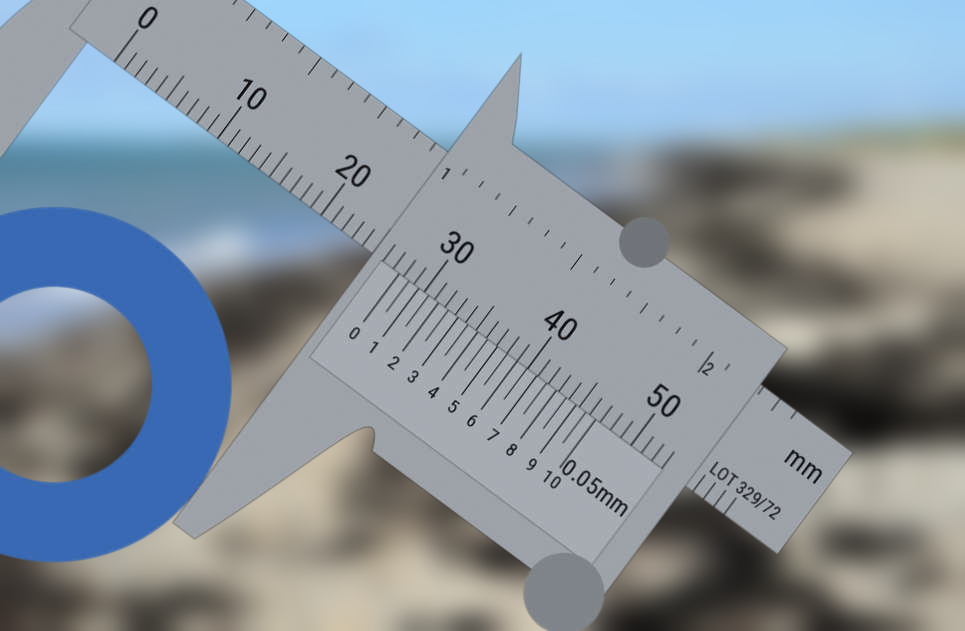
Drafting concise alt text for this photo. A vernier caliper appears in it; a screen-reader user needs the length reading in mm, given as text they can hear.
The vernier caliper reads 27.6 mm
